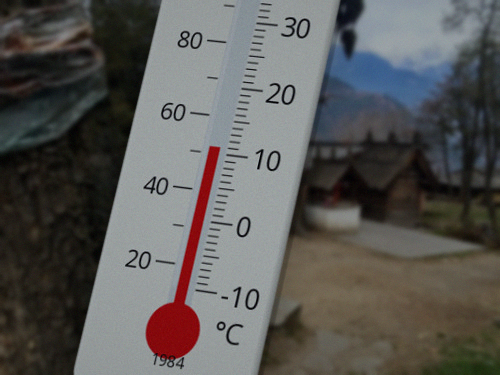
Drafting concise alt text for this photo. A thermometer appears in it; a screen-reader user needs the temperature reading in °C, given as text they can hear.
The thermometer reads 11 °C
